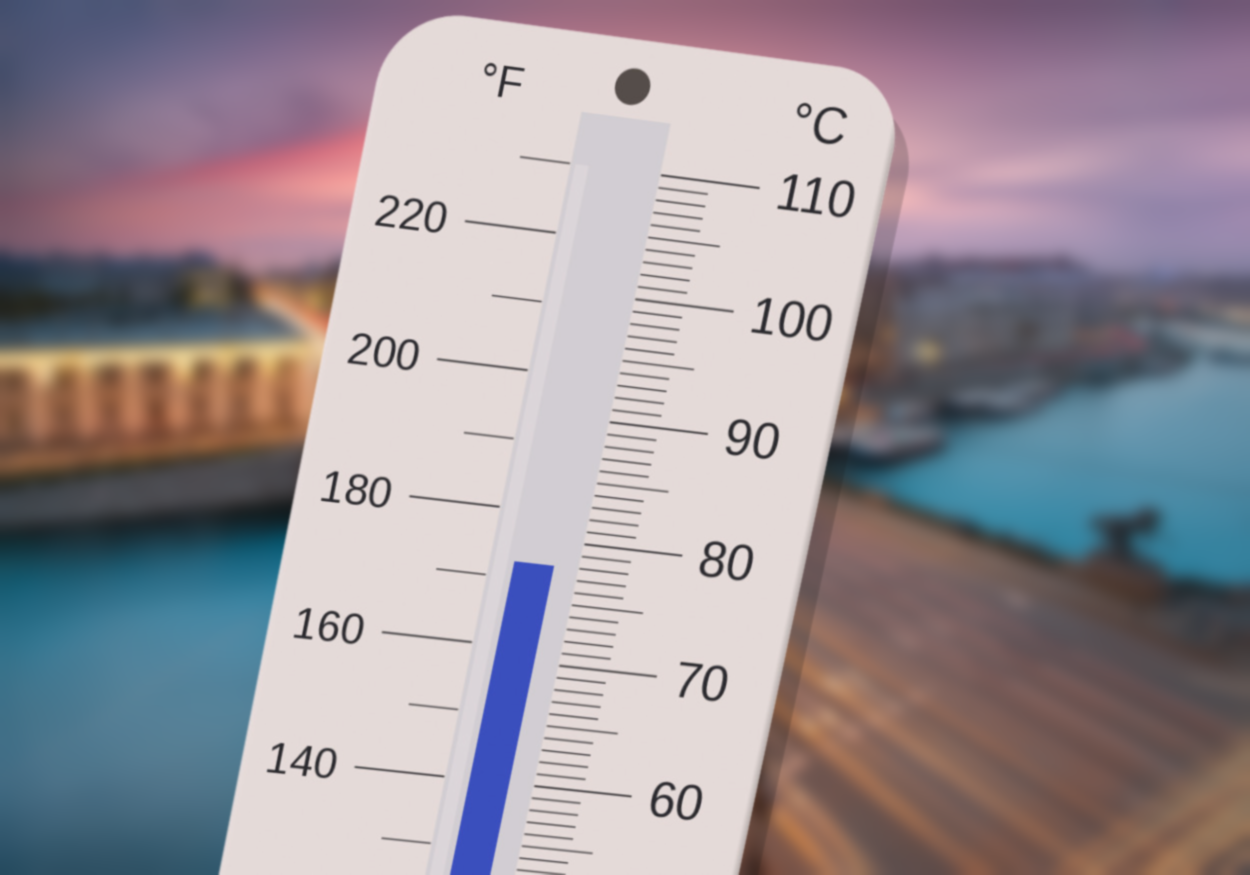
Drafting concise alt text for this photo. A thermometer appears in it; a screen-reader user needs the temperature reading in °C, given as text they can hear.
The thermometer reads 78 °C
